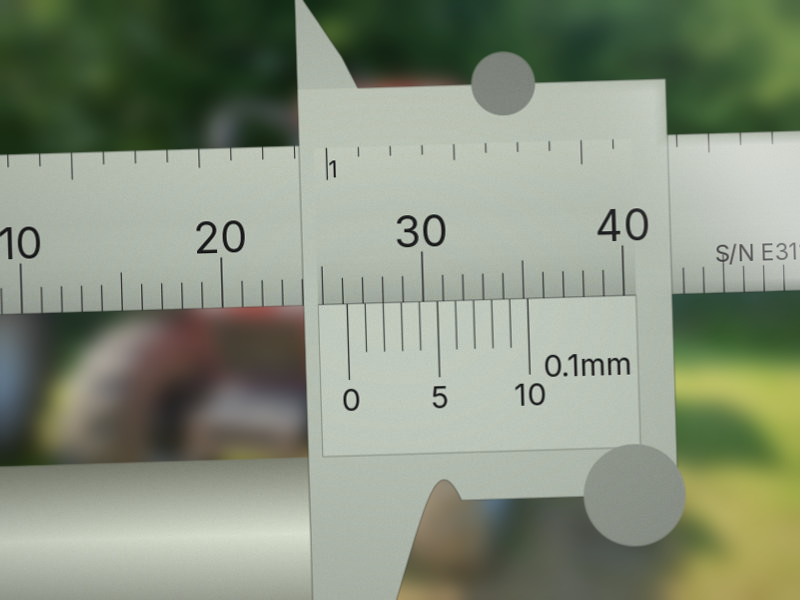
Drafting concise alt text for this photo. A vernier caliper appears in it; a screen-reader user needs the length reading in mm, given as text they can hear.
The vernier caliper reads 26.2 mm
